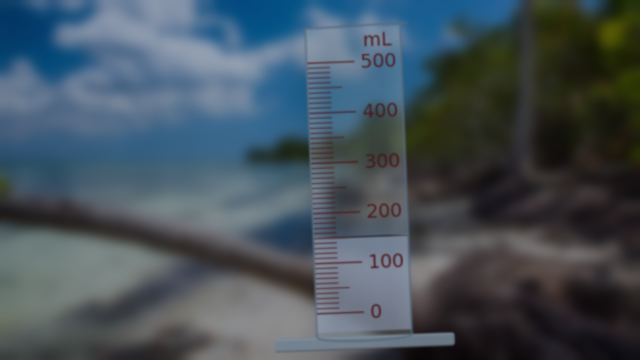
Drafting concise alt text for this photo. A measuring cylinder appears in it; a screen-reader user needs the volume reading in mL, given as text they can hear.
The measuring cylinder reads 150 mL
